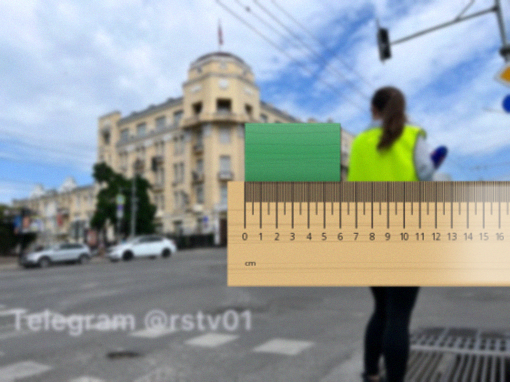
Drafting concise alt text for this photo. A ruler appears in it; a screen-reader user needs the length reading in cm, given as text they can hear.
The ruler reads 6 cm
